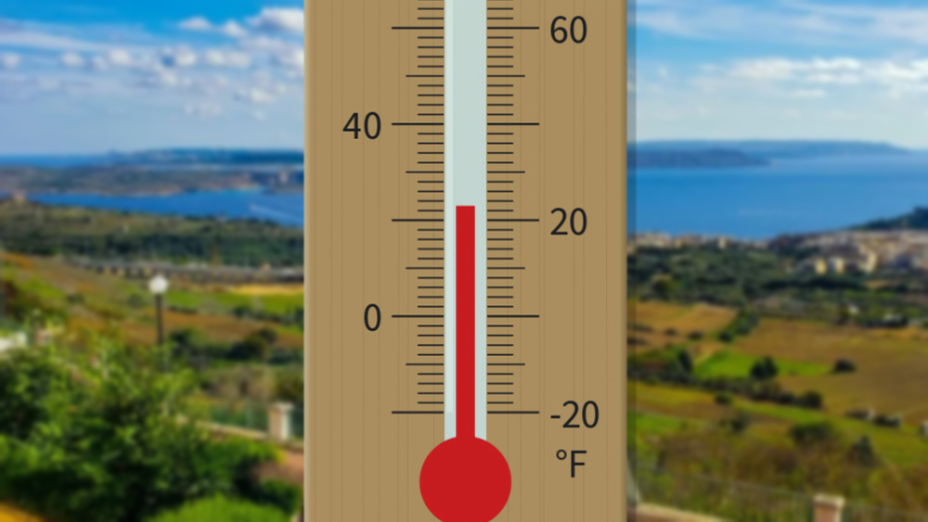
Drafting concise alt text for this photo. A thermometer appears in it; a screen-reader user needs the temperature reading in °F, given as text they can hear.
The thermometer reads 23 °F
